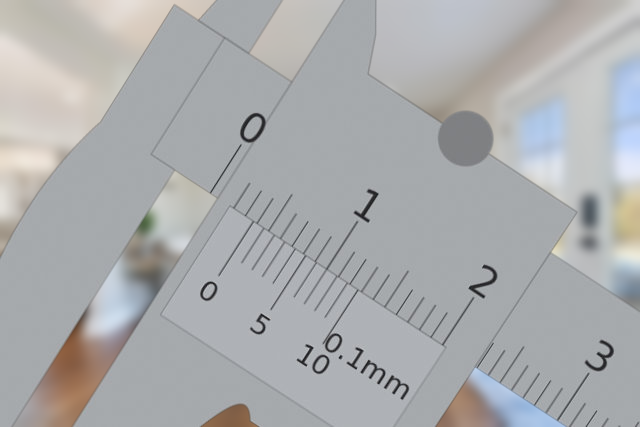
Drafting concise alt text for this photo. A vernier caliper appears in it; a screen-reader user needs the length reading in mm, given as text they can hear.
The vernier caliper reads 3.7 mm
